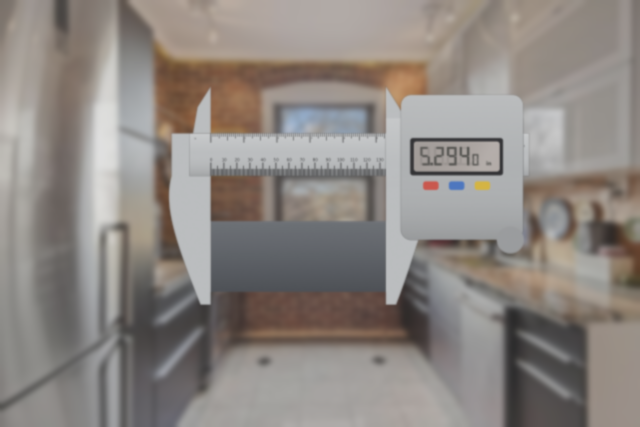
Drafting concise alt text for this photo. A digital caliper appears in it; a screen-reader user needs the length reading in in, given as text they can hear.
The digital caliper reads 5.2940 in
